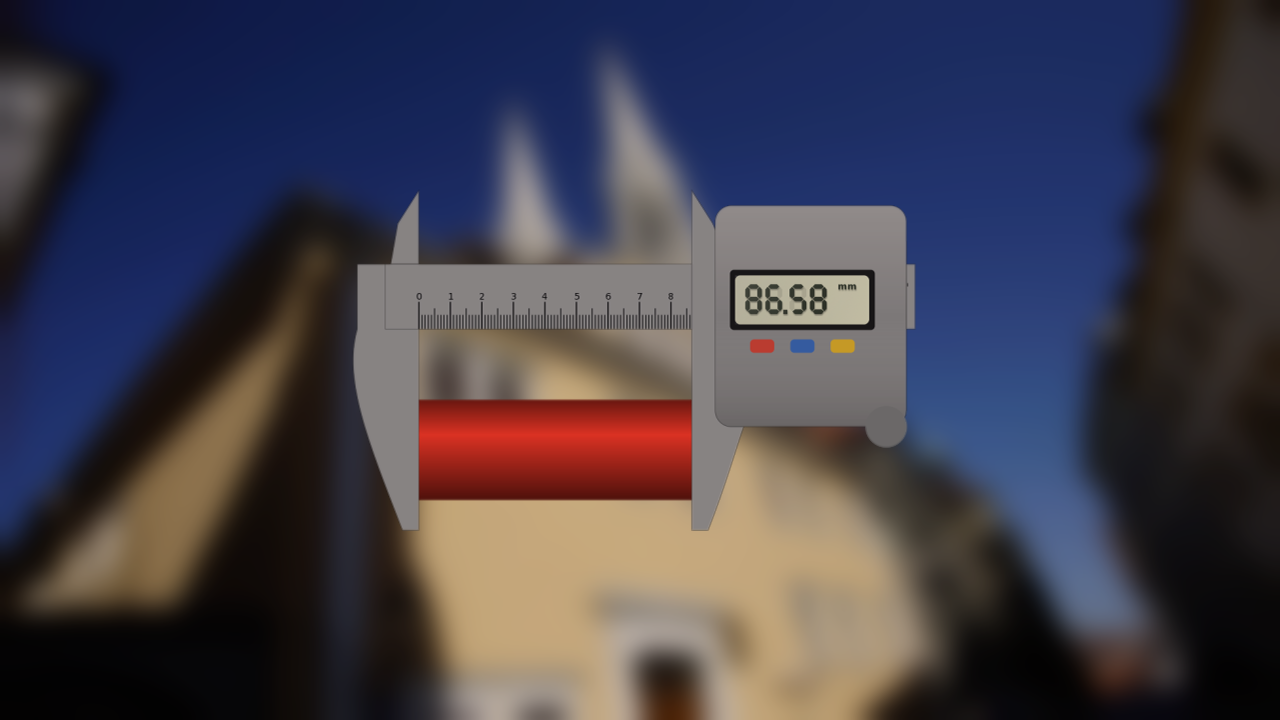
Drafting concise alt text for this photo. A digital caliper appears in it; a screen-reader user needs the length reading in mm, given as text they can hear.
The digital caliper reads 86.58 mm
